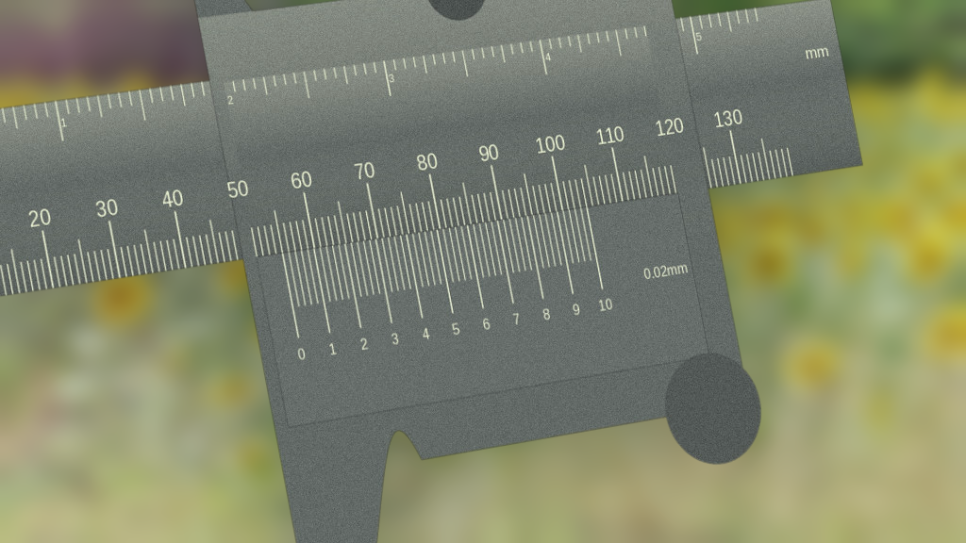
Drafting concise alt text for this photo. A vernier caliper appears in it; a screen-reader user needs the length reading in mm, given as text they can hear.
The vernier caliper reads 55.0 mm
